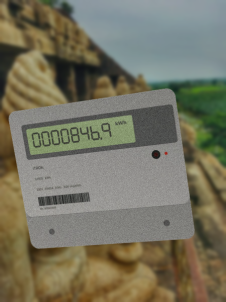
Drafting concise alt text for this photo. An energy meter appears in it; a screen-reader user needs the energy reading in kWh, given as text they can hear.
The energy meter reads 846.9 kWh
